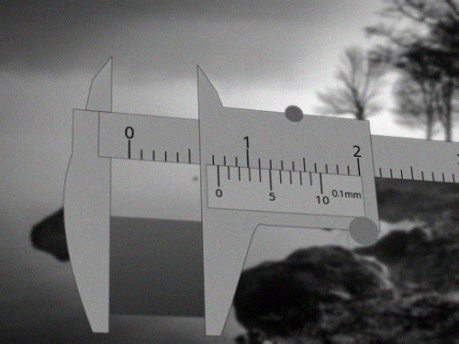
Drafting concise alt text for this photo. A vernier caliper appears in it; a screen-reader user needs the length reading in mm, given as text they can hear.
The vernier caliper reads 7.4 mm
